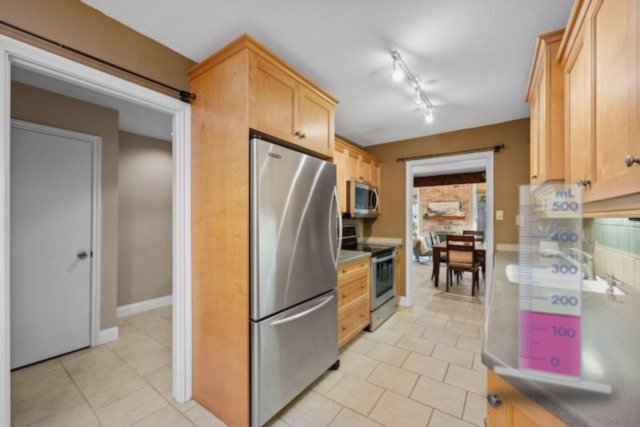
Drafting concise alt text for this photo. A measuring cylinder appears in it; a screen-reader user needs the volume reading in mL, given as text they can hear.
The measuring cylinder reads 150 mL
